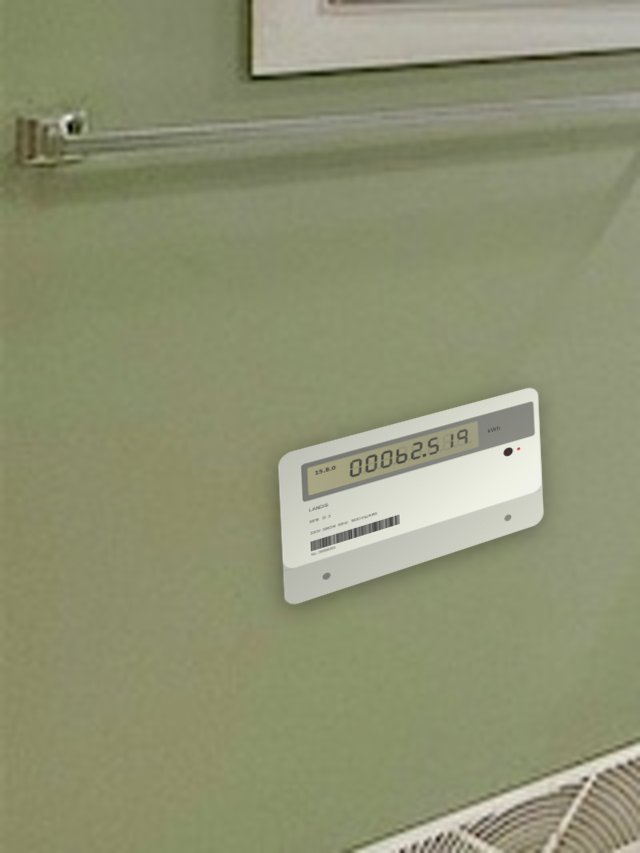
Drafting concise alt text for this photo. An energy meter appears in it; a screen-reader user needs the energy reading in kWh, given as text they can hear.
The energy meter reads 62.519 kWh
